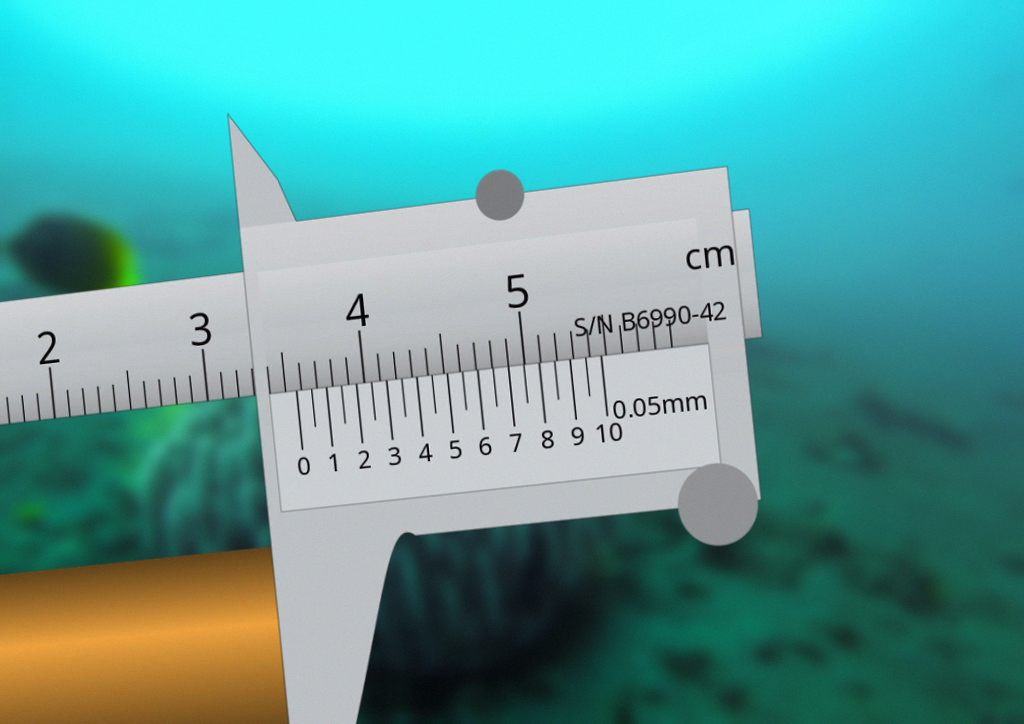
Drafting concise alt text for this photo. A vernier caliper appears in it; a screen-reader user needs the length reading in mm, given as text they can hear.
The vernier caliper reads 35.7 mm
